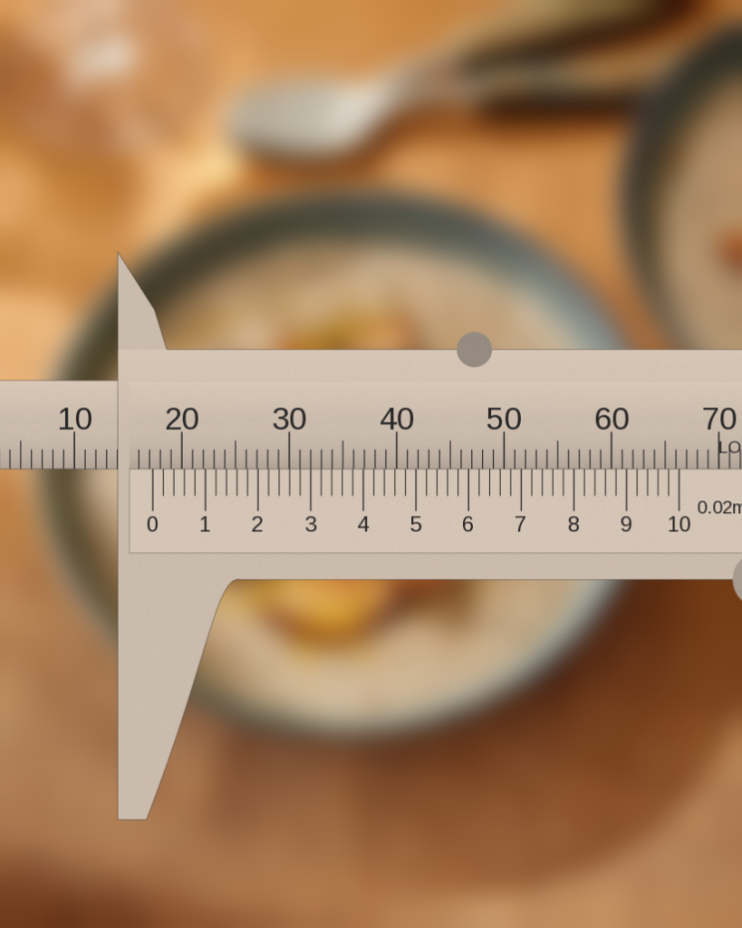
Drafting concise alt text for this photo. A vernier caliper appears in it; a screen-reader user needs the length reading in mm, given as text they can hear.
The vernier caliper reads 17.3 mm
